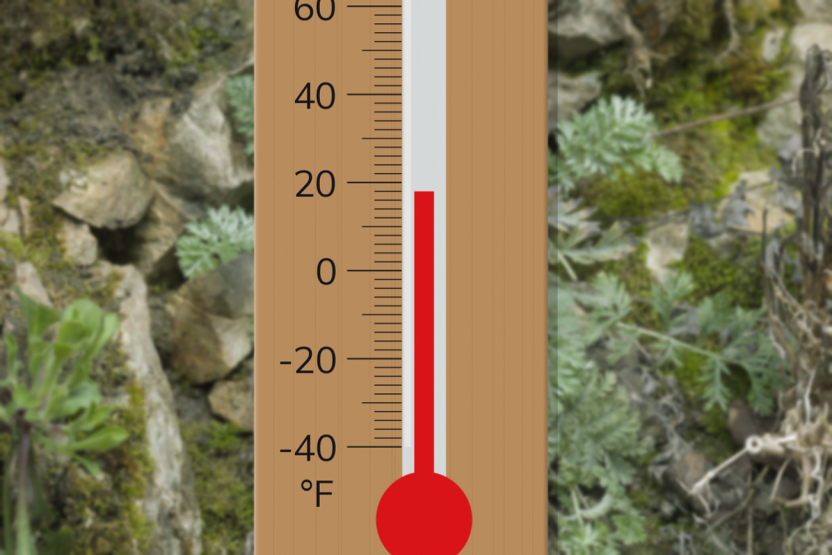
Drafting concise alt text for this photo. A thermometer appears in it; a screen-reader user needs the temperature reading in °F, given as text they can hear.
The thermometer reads 18 °F
